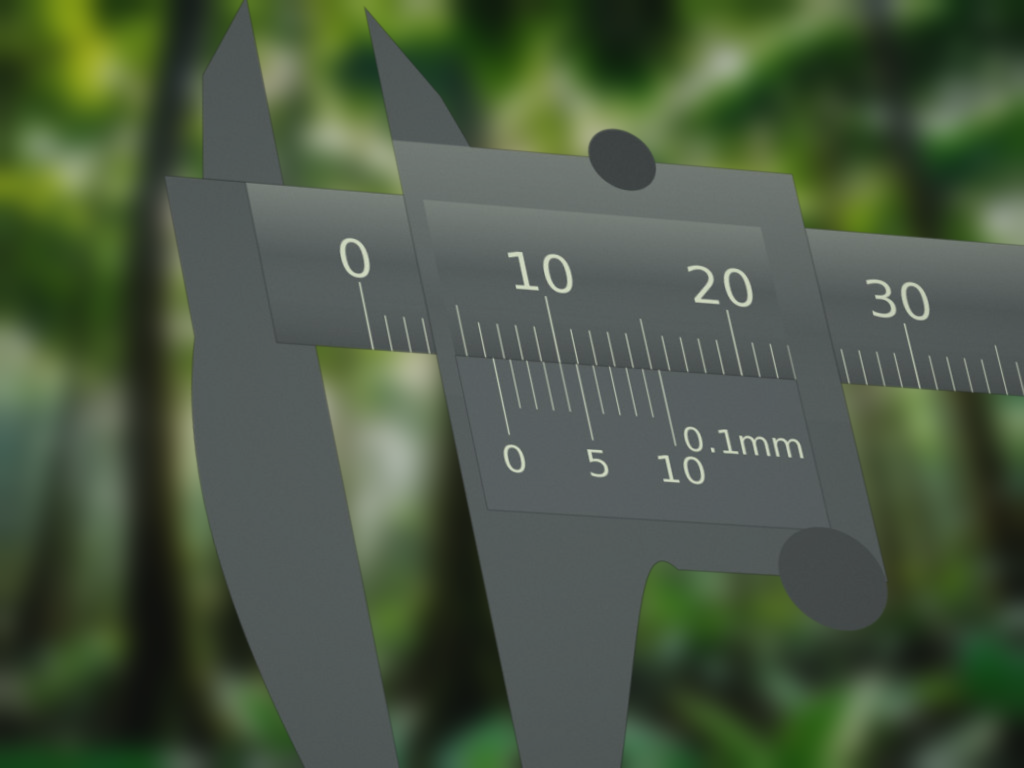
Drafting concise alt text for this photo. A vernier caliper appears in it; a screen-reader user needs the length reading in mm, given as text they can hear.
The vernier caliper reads 6.4 mm
